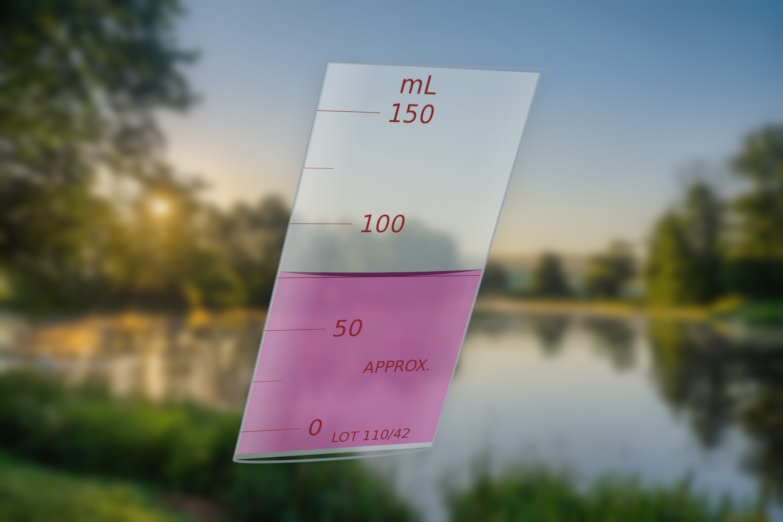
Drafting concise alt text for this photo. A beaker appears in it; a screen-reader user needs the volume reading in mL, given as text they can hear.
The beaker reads 75 mL
